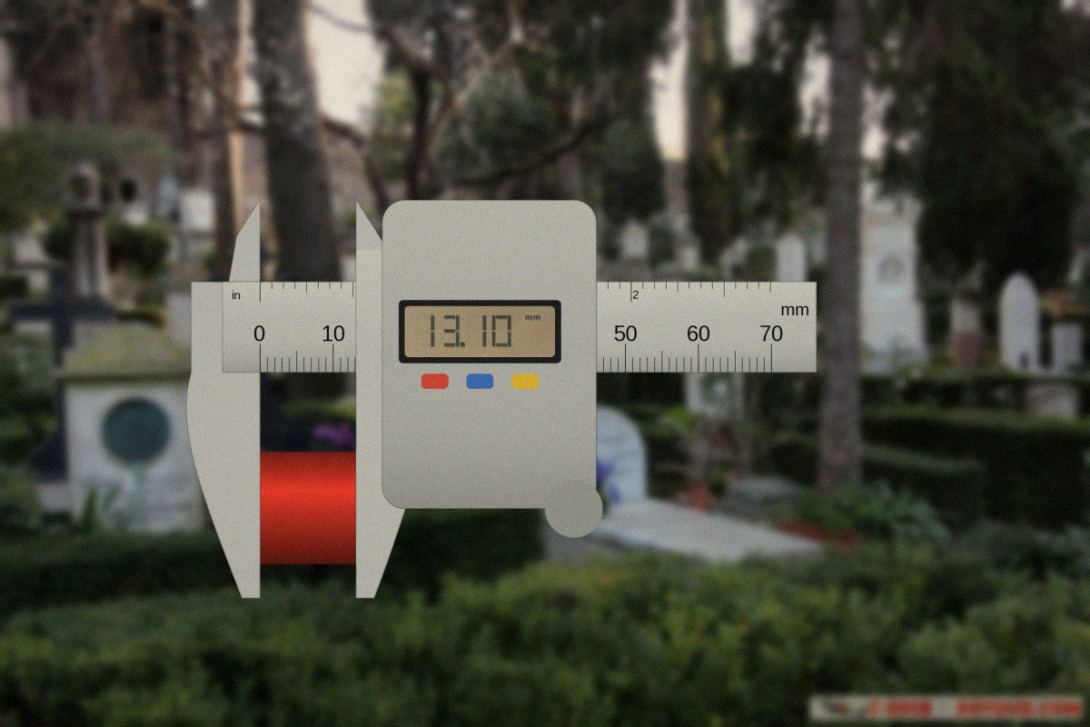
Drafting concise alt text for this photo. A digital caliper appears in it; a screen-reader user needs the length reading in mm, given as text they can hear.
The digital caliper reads 13.10 mm
